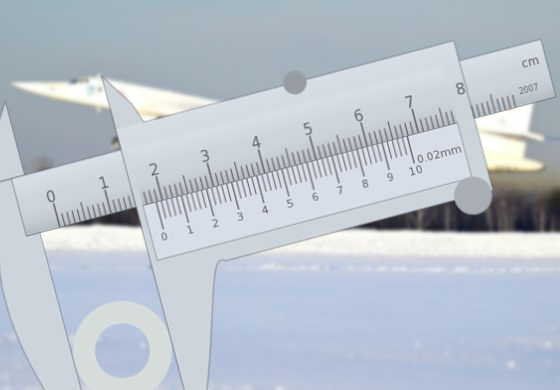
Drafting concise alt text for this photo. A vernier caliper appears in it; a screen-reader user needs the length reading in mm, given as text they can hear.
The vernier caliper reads 18.8 mm
